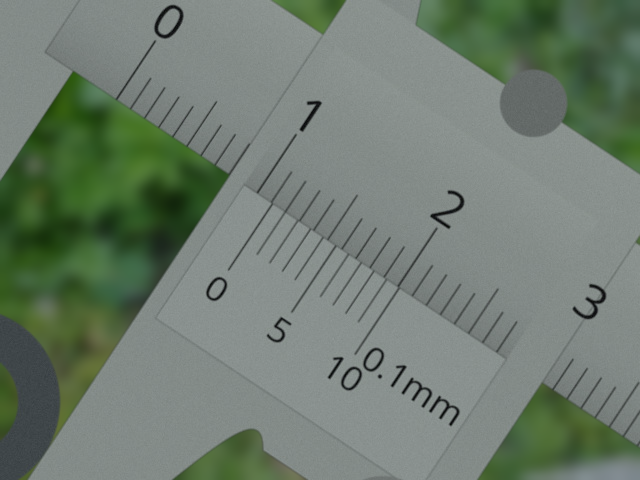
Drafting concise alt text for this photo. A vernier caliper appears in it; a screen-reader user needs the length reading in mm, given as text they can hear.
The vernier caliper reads 11.1 mm
